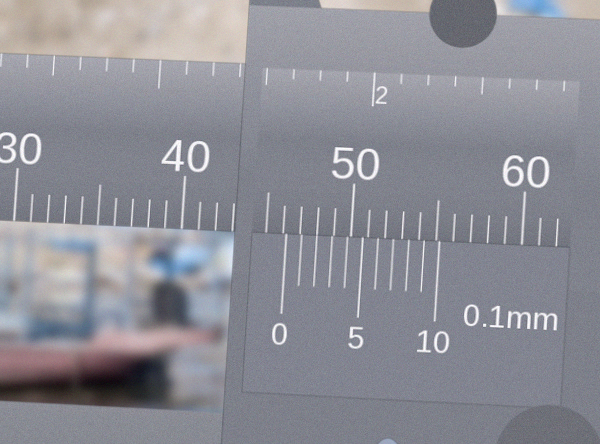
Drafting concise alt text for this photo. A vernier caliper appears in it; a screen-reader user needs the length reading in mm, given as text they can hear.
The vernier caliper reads 46.2 mm
